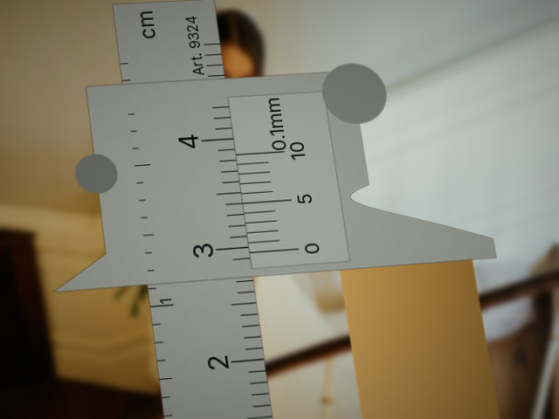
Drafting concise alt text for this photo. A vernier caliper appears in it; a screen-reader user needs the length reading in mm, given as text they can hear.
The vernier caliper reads 29.5 mm
